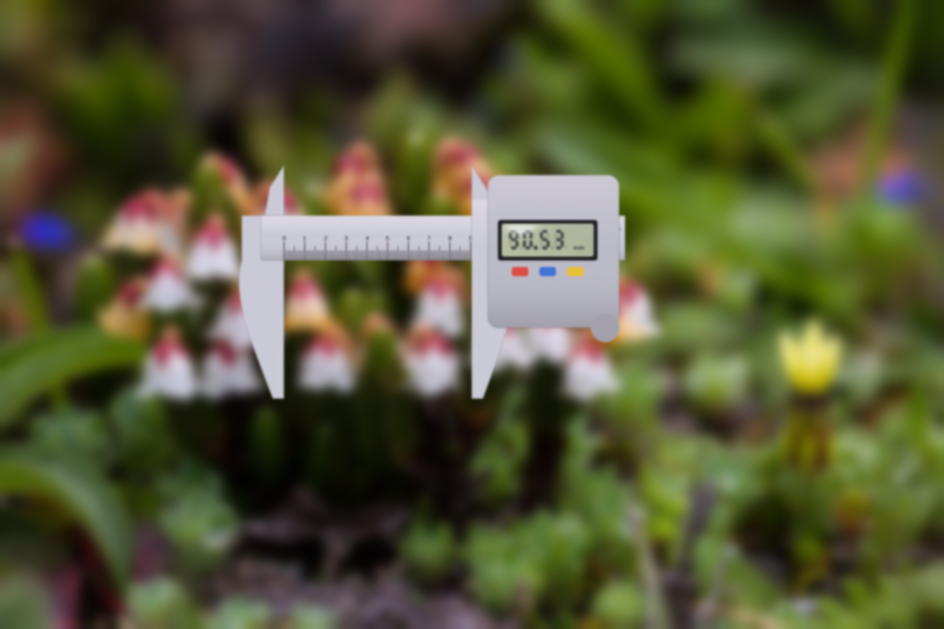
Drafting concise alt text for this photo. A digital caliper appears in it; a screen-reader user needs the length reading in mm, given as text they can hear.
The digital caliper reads 90.53 mm
